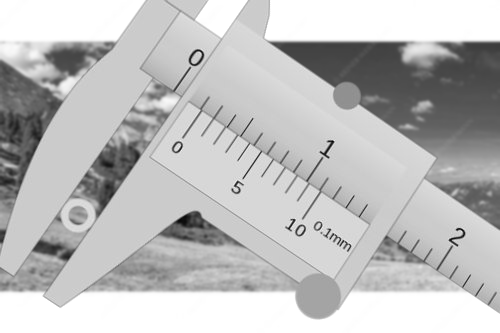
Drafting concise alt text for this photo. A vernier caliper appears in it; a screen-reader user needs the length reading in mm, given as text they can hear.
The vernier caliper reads 2.1 mm
